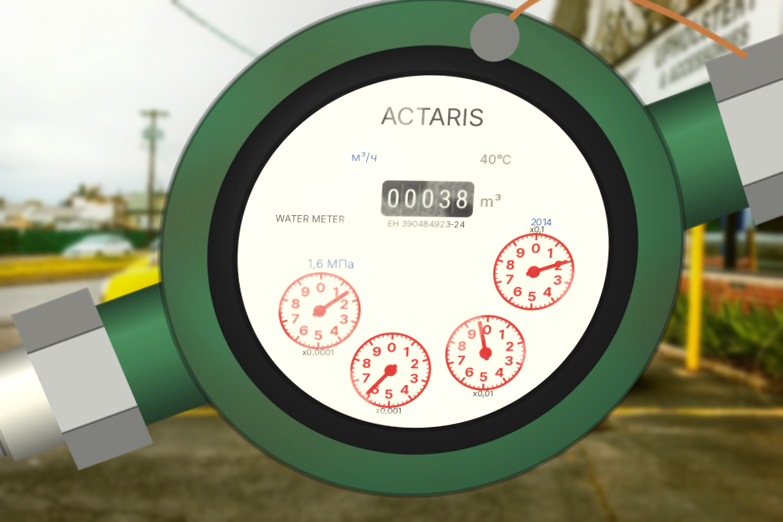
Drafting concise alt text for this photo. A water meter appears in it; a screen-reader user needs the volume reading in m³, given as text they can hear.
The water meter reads 38.1961 m³
